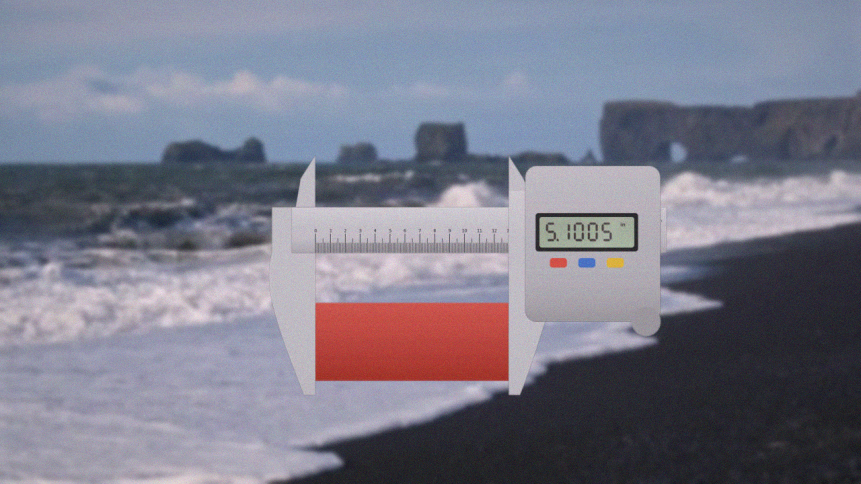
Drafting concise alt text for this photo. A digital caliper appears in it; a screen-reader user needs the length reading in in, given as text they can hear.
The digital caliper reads 5.1005 in
